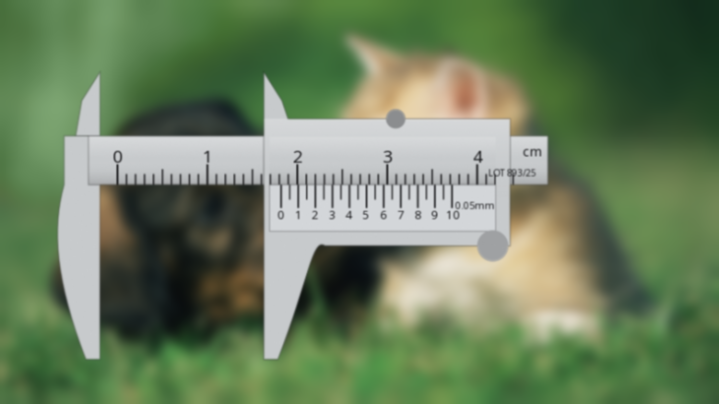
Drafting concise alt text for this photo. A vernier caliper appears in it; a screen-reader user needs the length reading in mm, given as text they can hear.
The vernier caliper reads 18.2 mm
